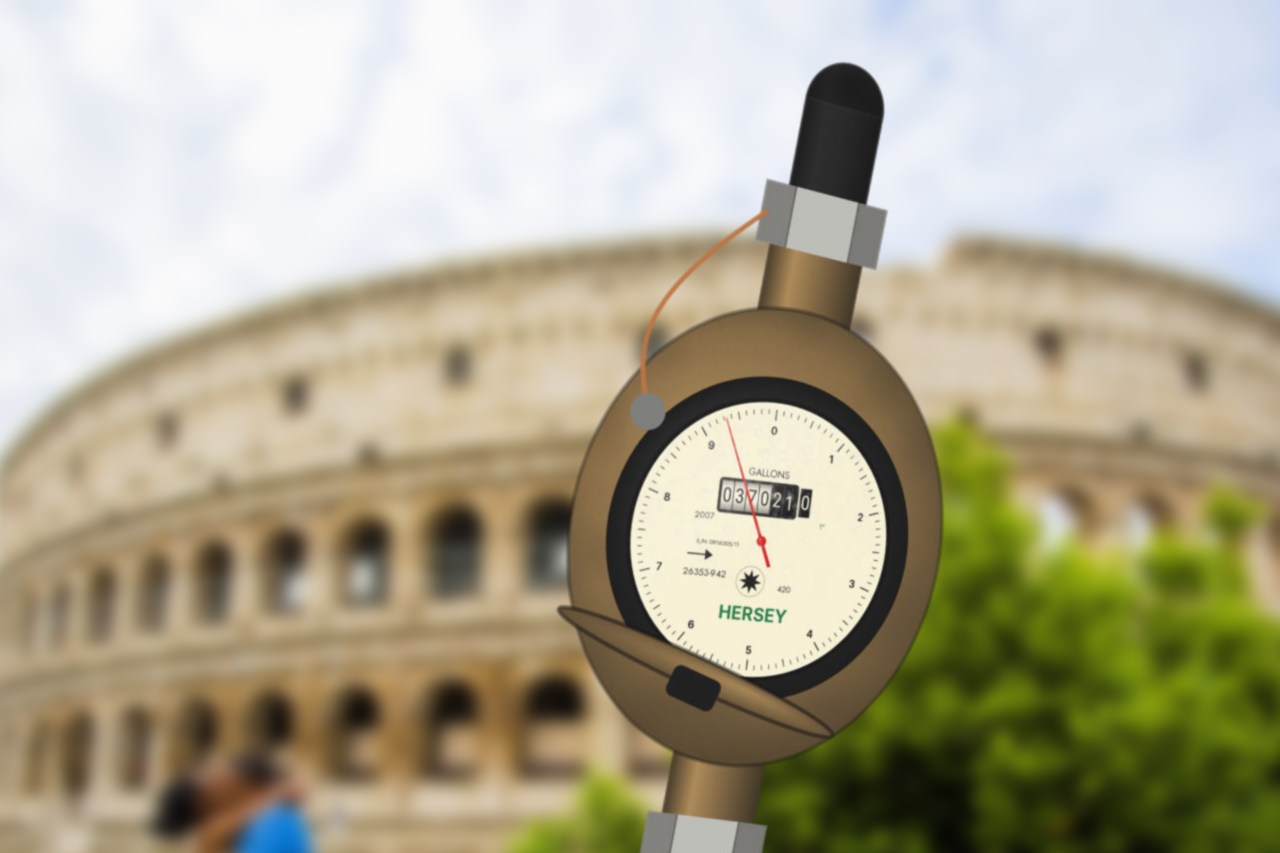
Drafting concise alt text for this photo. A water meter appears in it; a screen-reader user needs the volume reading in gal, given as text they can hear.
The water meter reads 370209.3 gal
